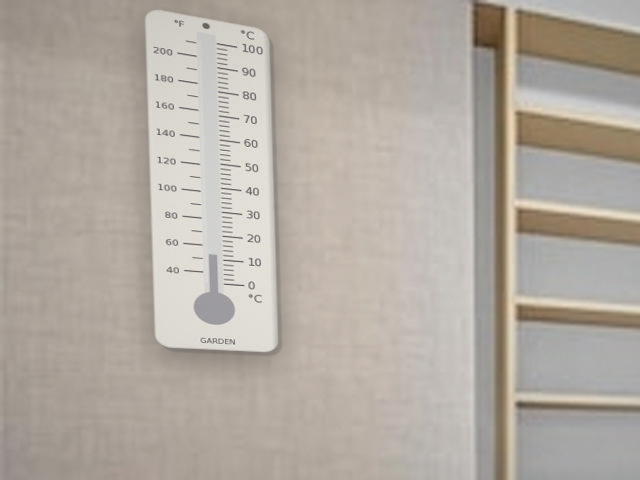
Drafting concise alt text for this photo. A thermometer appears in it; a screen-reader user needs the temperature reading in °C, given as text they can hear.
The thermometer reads 12 °C
